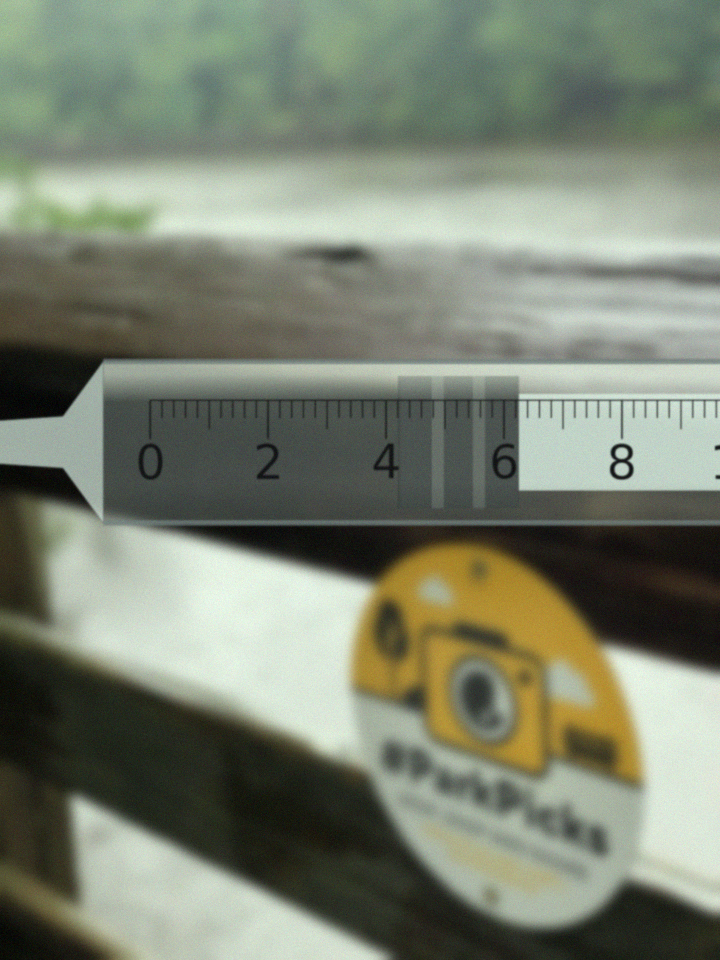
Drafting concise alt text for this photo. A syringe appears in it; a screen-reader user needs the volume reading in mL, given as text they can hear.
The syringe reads 4.2 mL
